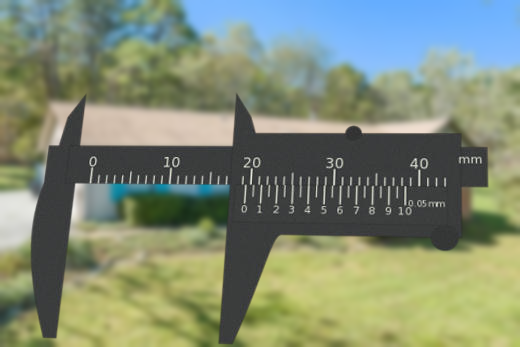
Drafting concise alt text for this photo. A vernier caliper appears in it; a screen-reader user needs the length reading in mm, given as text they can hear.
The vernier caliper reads 19.4 mm
